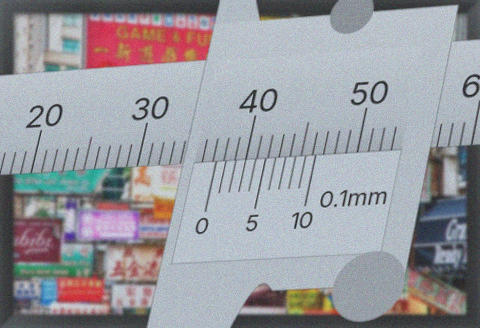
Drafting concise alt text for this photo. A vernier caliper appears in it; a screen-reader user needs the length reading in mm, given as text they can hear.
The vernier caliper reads 37.3 mm
